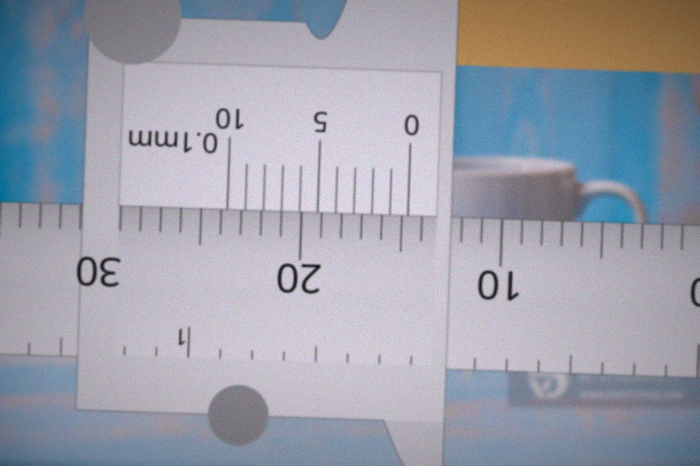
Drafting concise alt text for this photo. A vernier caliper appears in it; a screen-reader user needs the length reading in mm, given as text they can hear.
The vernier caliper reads 14.7 mm
